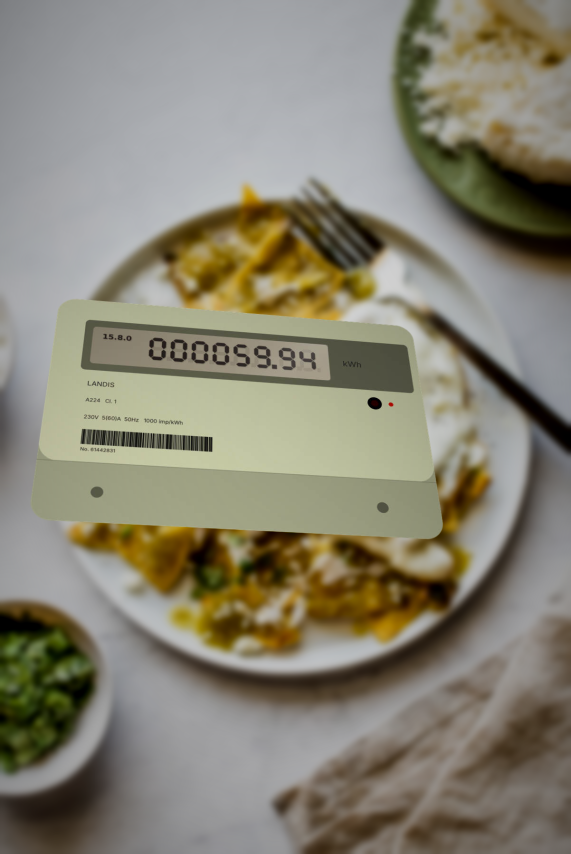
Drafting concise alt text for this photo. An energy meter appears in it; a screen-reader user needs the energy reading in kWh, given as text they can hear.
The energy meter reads 59.94 kWh
